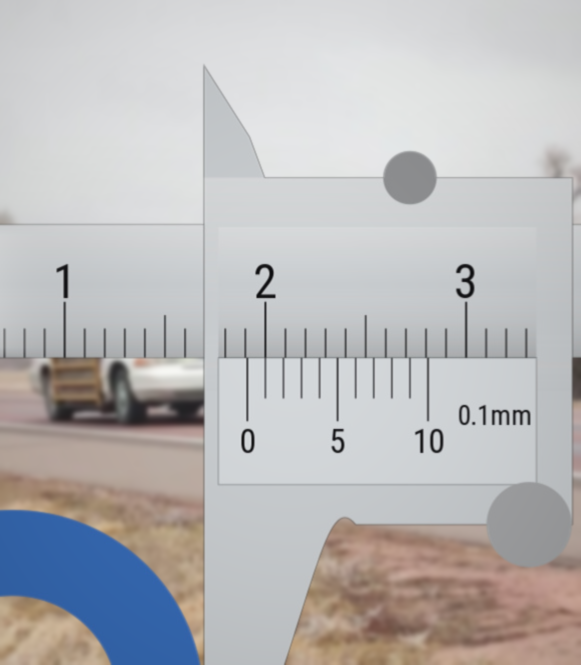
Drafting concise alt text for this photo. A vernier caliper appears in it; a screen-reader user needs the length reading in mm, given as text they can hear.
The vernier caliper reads 19.1 mm
